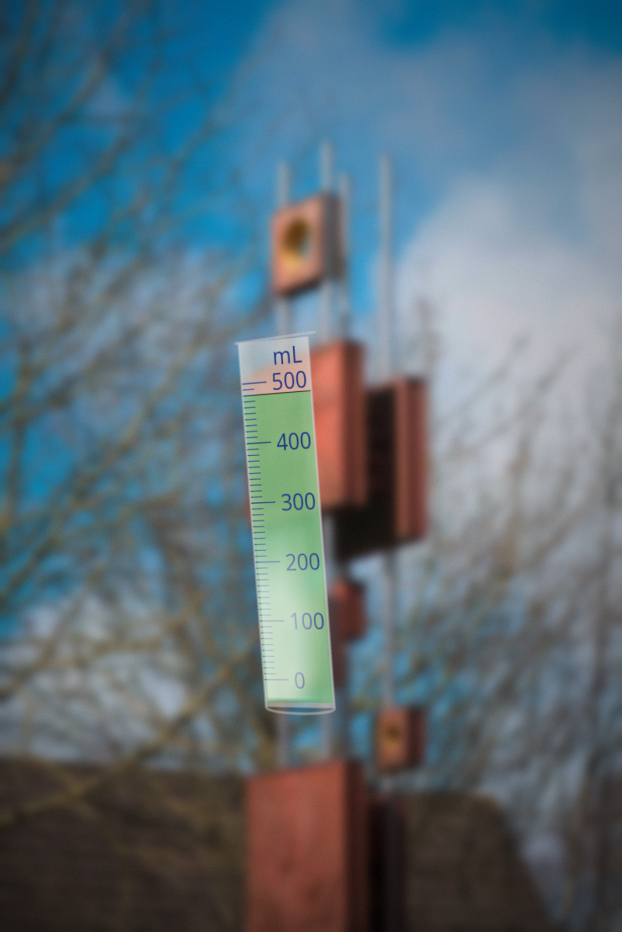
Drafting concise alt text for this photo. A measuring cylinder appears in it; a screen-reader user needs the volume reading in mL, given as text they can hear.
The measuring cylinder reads 480 mL
